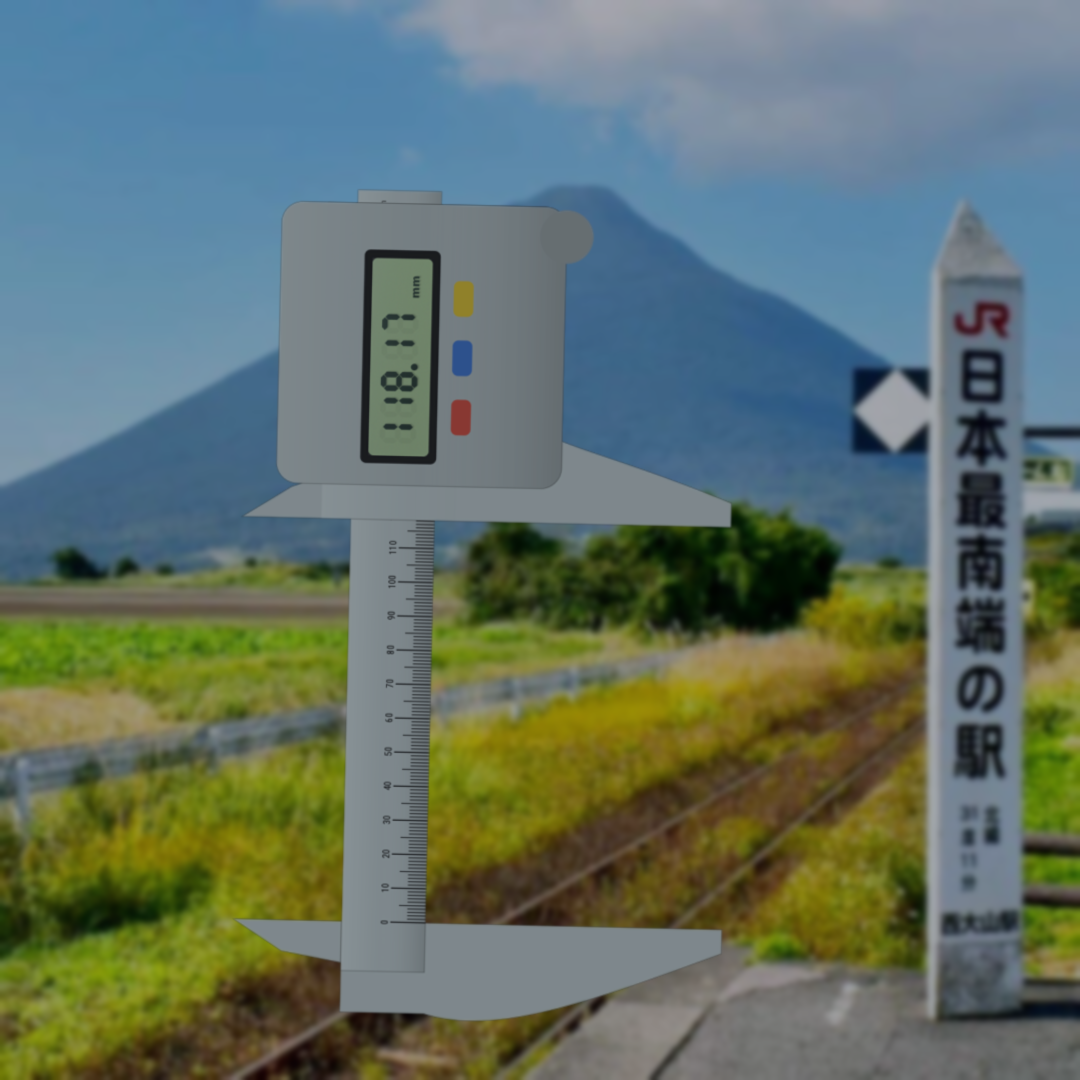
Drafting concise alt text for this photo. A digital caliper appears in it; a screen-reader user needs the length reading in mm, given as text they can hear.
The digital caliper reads 118.17 mm
